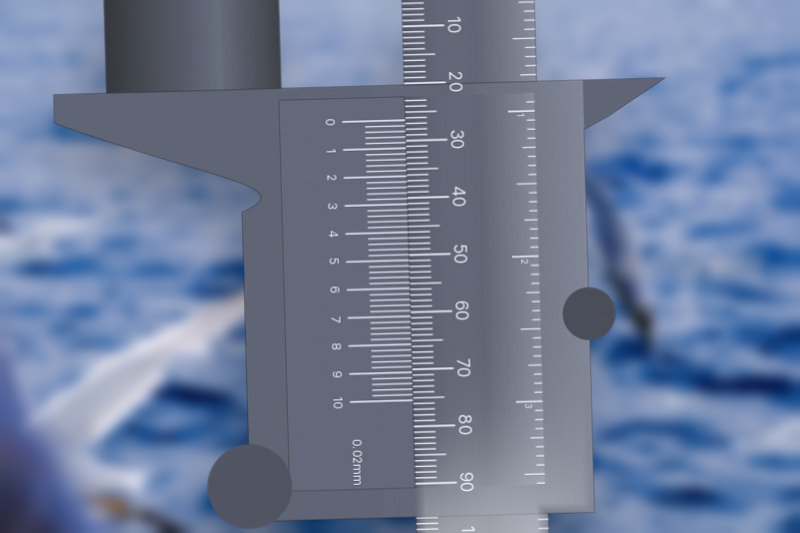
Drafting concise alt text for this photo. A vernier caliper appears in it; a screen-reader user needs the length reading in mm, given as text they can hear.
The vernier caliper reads 26.4 mm
